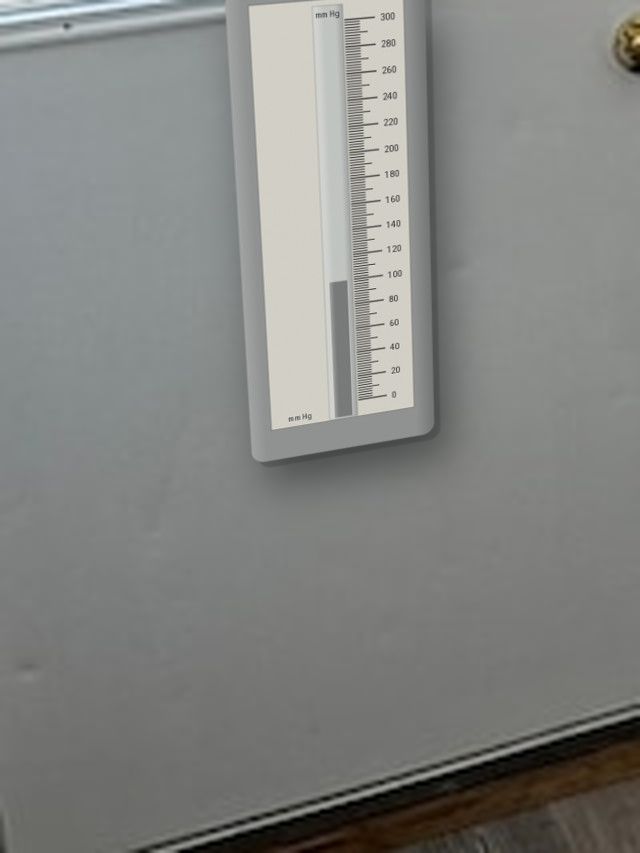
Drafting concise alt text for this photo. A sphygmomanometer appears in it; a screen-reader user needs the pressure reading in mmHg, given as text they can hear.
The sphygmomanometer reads 100 mmHg
